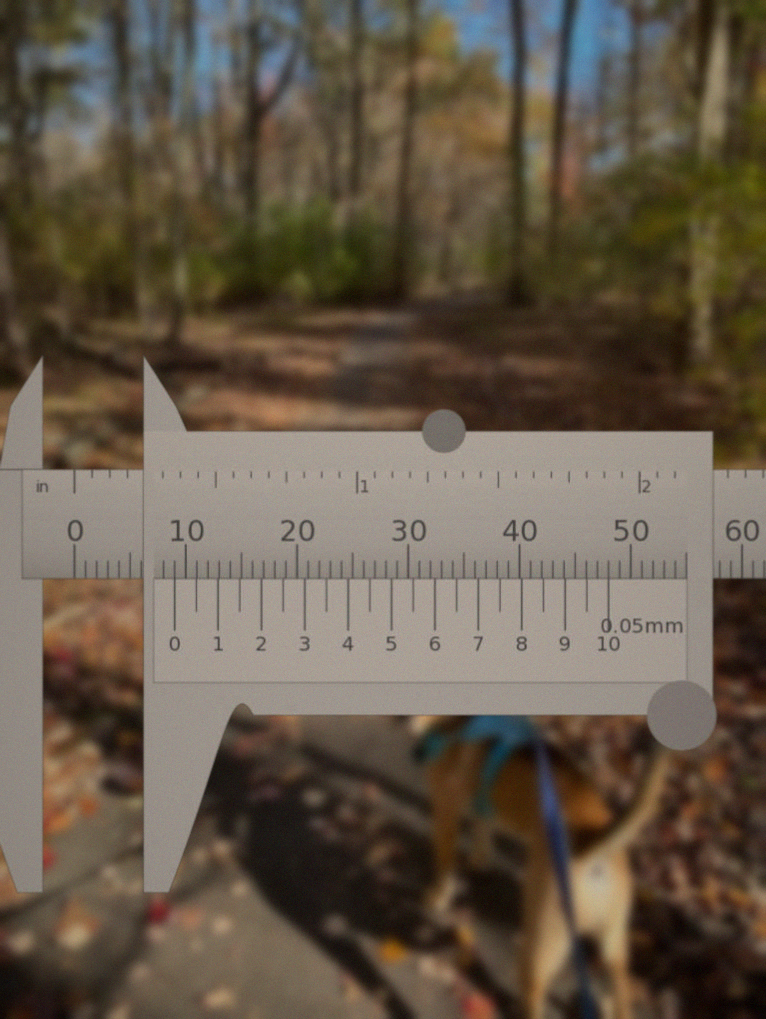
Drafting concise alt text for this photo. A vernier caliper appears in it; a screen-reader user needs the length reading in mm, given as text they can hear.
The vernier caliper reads 9.0 mm
